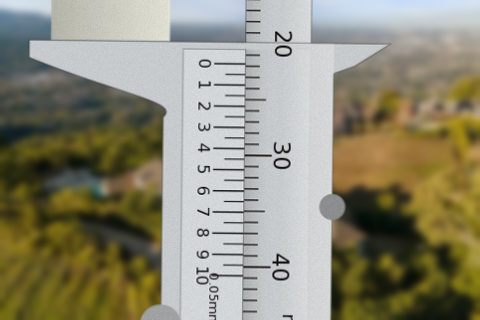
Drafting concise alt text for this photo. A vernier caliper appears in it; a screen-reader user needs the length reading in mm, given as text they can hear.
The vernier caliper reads 21.8 mm
